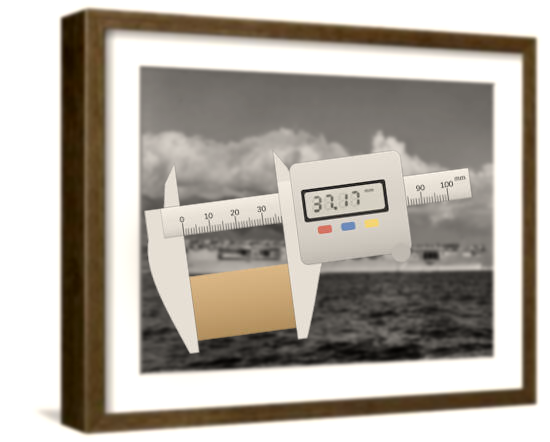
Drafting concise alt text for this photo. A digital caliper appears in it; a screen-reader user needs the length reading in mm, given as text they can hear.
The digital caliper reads 37.17 mm
